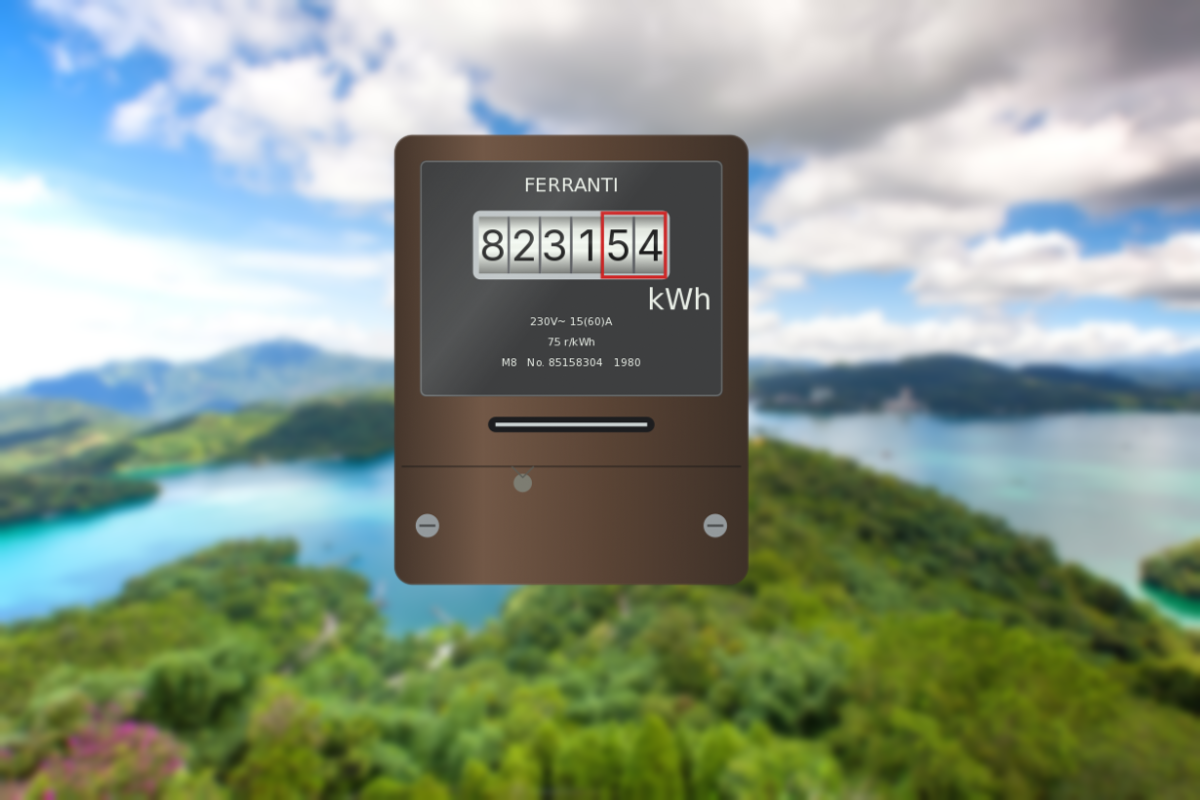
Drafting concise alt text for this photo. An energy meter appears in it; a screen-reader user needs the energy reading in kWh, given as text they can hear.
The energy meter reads 8231.54 kWh
